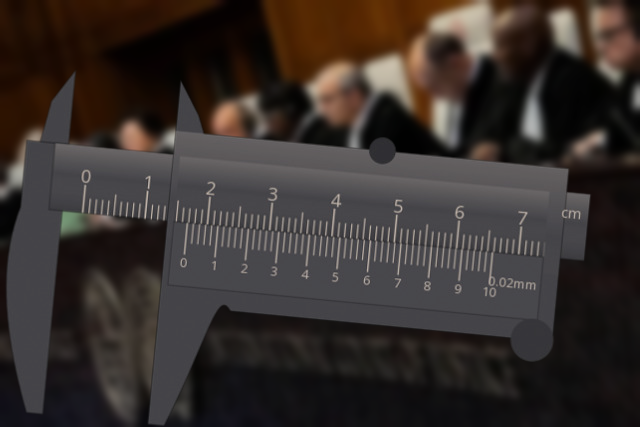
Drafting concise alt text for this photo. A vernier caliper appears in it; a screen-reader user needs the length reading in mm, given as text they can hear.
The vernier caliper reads 16.8 mm
